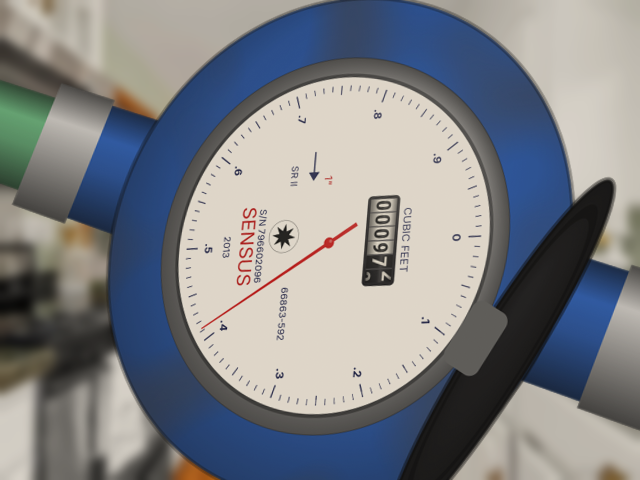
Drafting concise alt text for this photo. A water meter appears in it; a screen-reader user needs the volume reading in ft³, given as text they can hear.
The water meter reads 972.41 ft³
